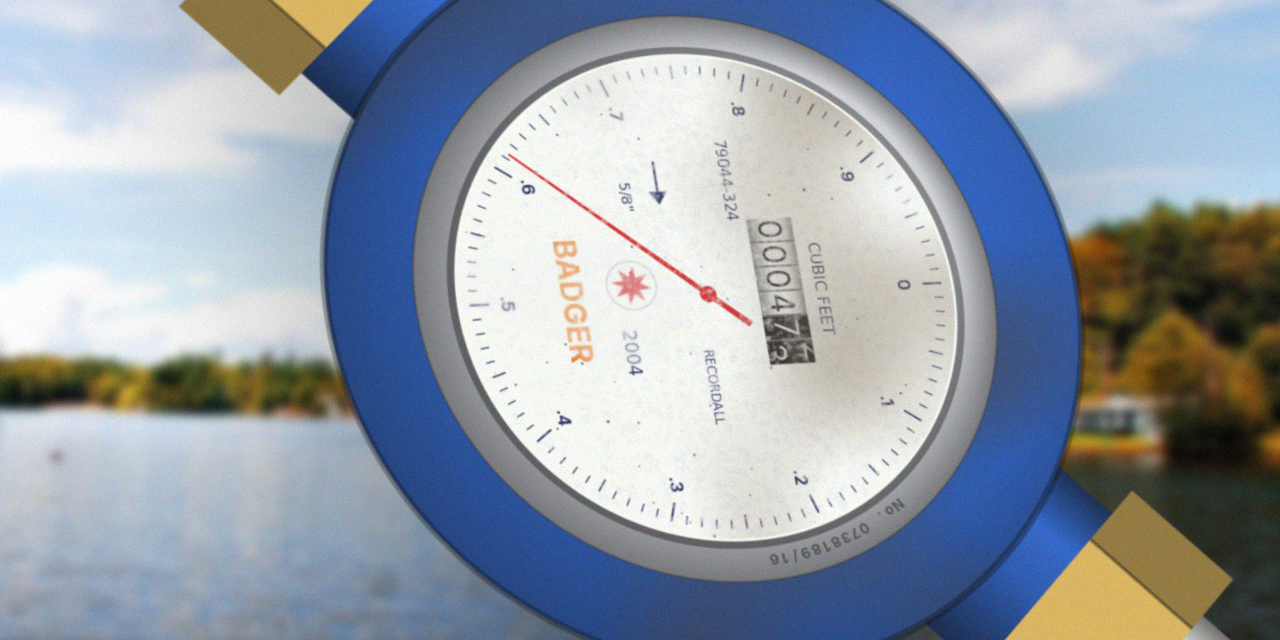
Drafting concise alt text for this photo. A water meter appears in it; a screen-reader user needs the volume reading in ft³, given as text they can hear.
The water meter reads 472.61 ft³
